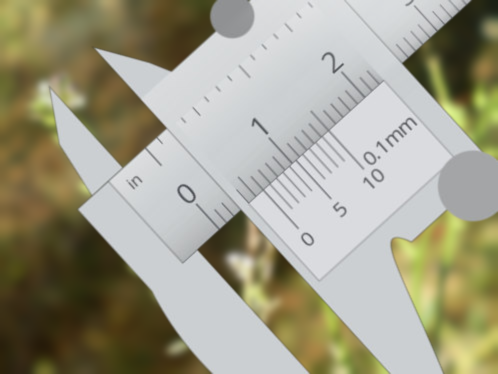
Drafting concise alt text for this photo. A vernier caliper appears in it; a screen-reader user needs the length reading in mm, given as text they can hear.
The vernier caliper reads 6.0 mm
